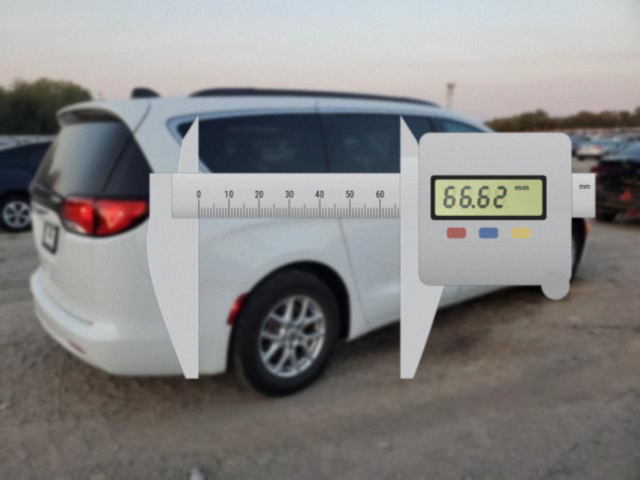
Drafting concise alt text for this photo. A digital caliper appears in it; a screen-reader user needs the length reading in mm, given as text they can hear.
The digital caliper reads 66.62 mm
